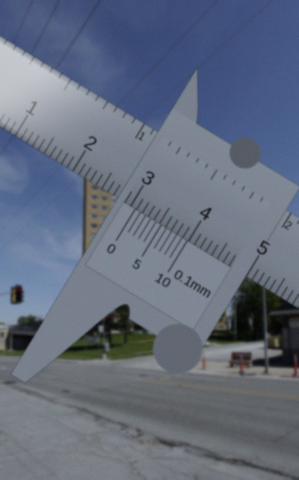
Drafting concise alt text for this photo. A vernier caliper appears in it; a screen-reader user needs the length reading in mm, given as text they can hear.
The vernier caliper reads 30.8 mm
